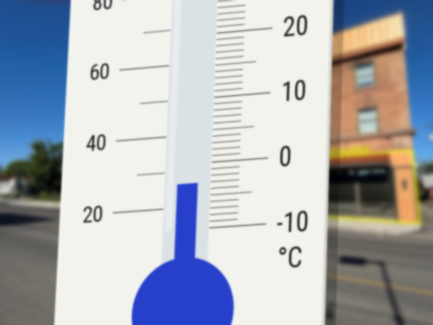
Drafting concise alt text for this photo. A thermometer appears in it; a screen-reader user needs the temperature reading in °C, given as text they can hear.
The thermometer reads -3 °C
